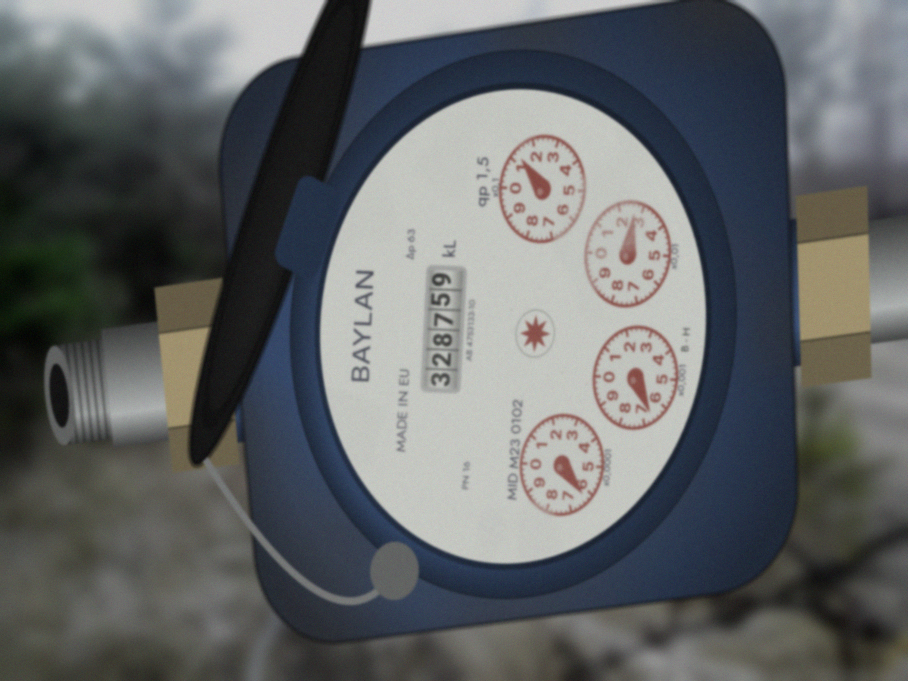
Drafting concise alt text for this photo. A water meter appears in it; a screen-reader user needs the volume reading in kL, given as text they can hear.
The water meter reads 328759.1266 kL
